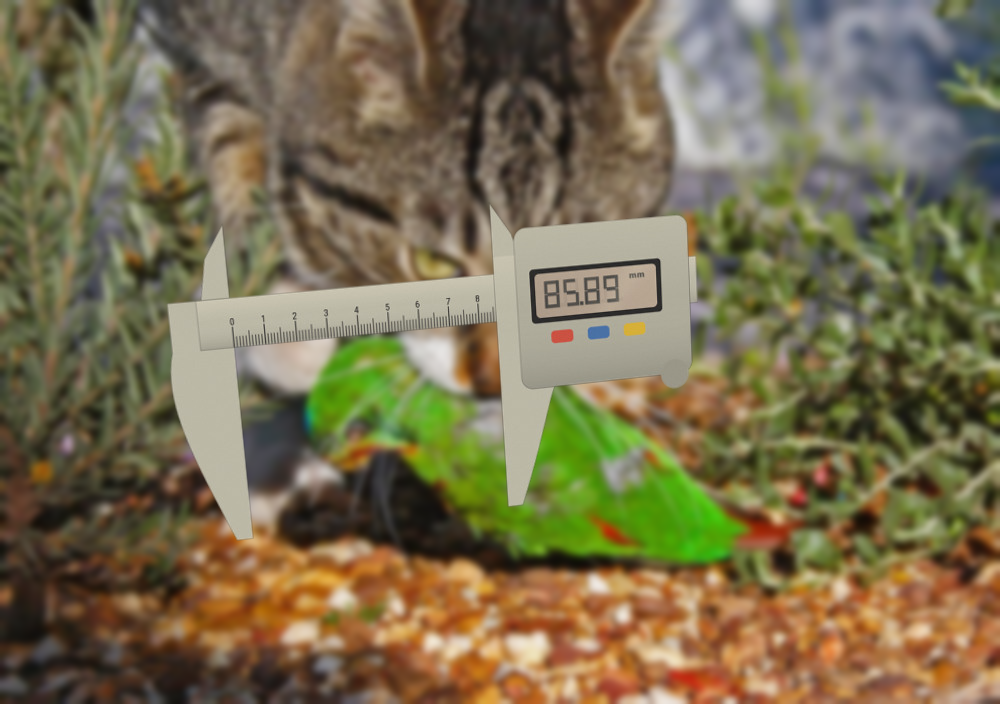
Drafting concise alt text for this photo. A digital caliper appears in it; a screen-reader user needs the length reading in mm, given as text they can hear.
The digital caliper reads 85.89 mm
